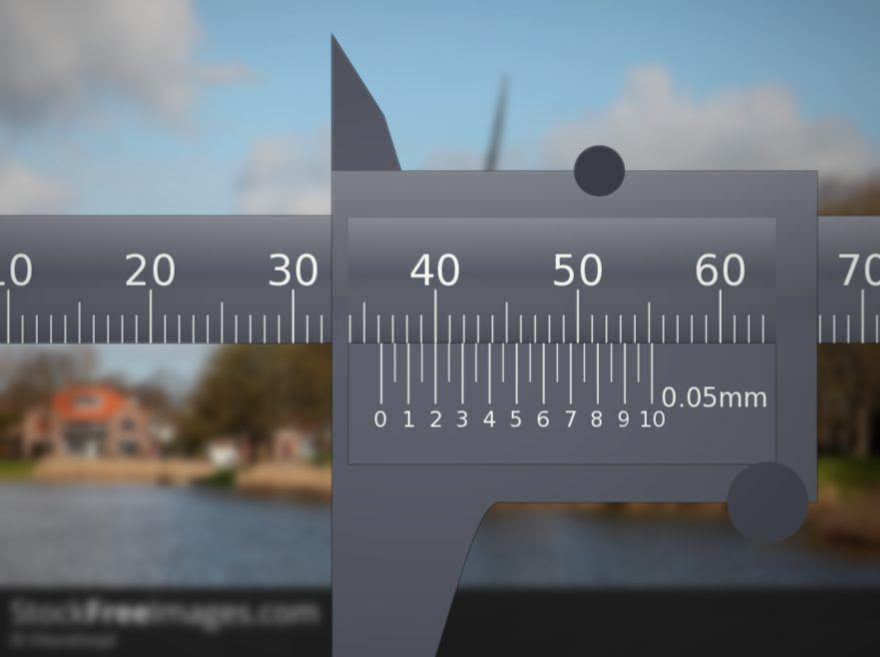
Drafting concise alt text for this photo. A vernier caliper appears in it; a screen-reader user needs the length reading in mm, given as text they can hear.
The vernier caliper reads 36.2 mm
